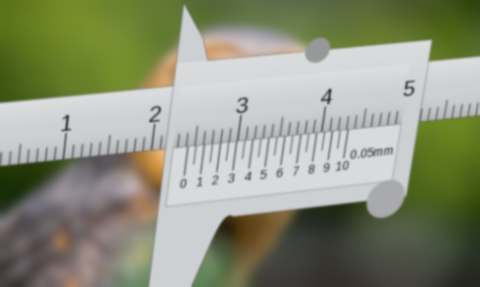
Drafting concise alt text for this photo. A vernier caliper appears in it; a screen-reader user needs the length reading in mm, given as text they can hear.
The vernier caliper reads 24.2 mm
